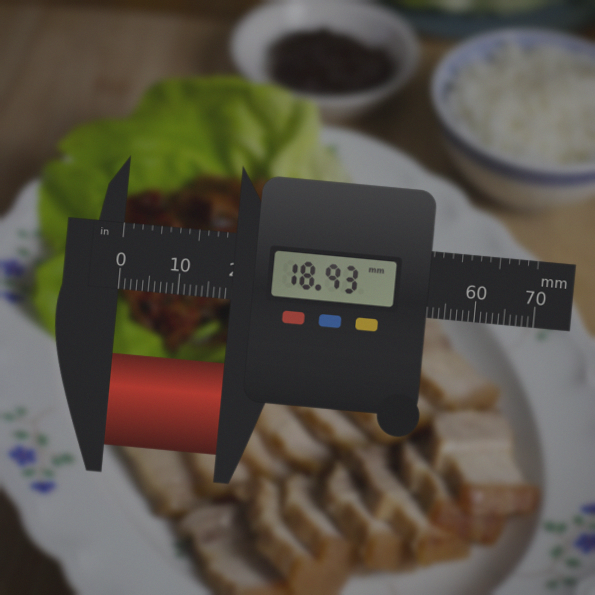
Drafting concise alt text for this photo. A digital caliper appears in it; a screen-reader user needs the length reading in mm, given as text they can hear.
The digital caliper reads 18.93 mm
